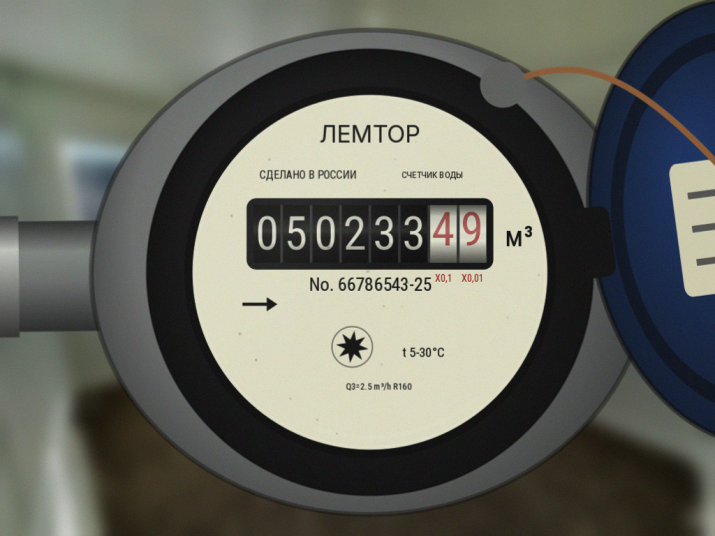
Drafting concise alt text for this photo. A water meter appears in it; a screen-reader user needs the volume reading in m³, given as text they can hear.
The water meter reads 50233.49 m³
